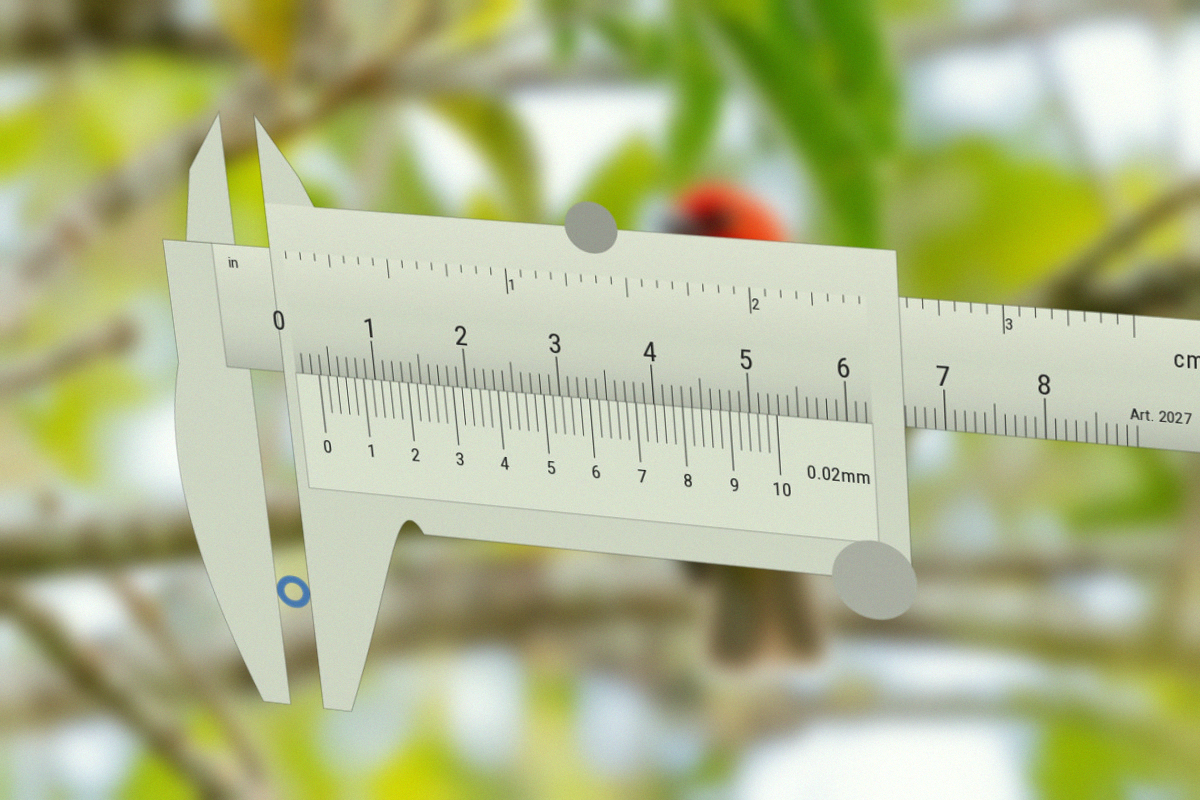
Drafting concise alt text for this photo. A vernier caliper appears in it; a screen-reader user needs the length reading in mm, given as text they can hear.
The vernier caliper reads 3.8 mm
